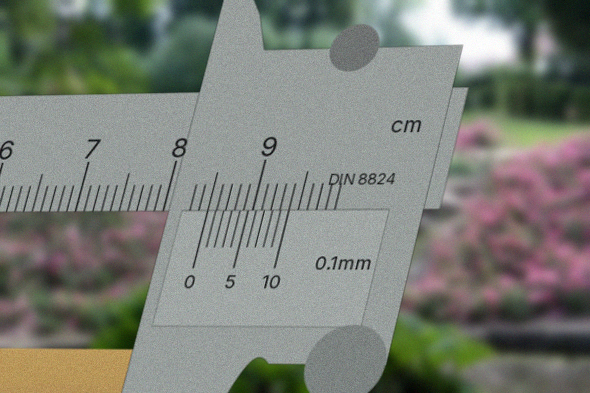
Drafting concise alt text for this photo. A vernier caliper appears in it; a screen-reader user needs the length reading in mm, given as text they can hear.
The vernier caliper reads 85.0 mm
